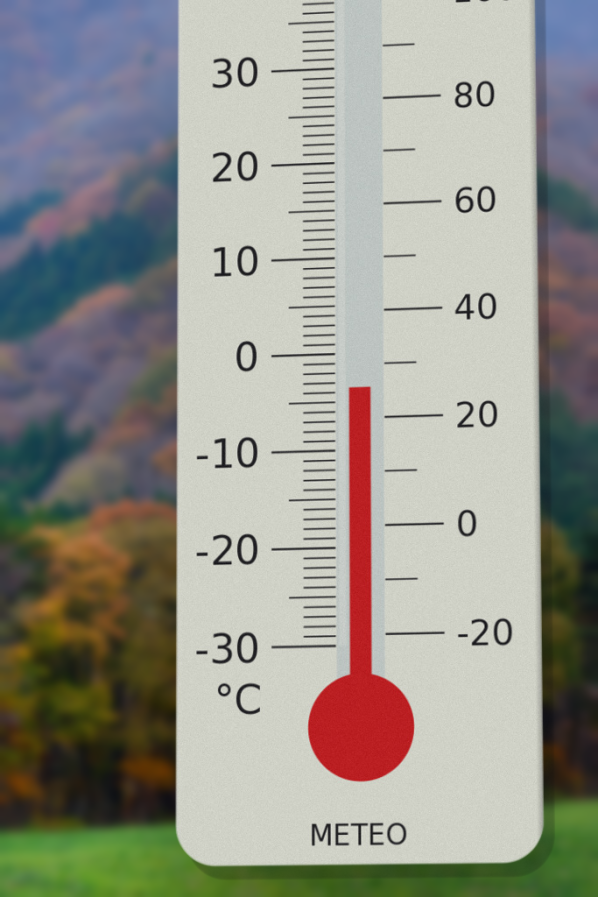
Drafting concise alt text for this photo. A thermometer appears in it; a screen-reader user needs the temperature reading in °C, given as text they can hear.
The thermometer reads -3.5 °C
